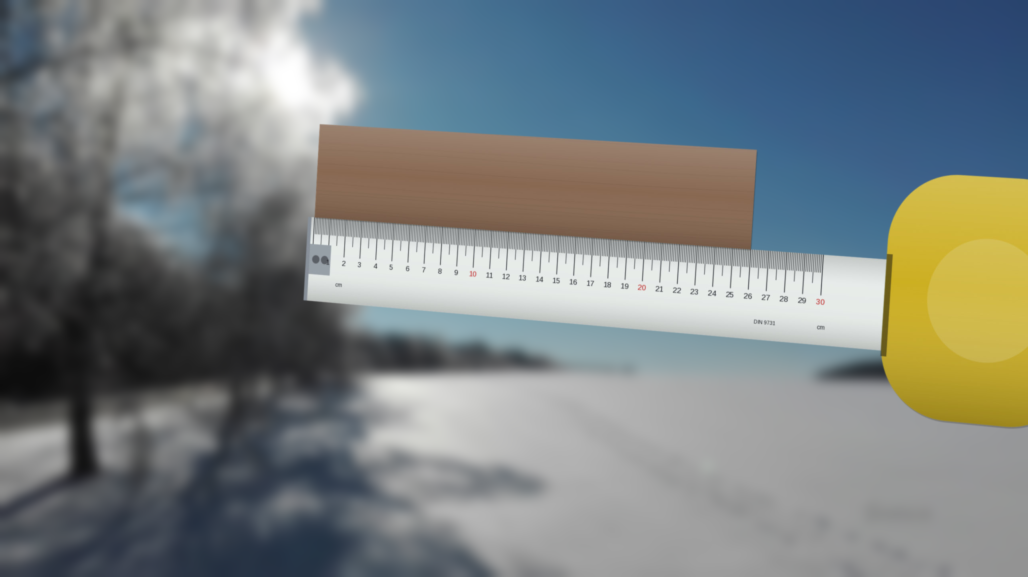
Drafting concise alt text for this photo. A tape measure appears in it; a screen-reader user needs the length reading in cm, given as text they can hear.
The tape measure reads 26 cm
